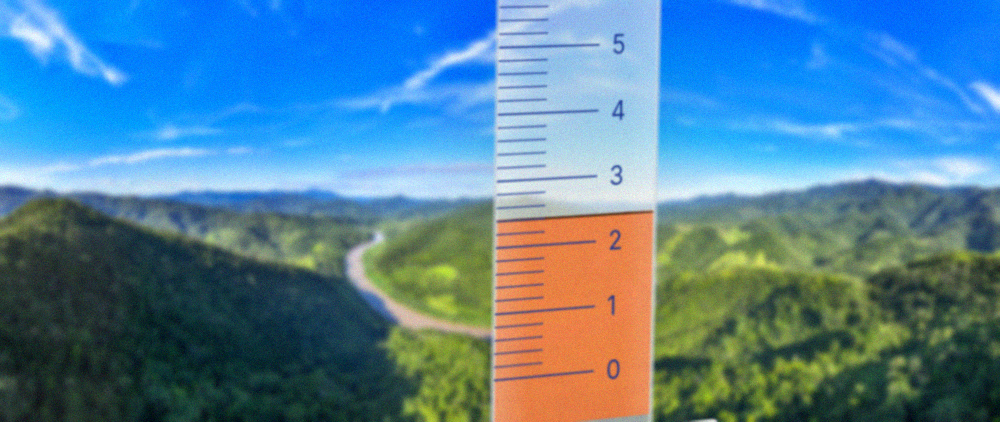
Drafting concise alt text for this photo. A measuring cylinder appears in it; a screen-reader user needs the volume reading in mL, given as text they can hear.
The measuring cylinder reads 2.4 mL
